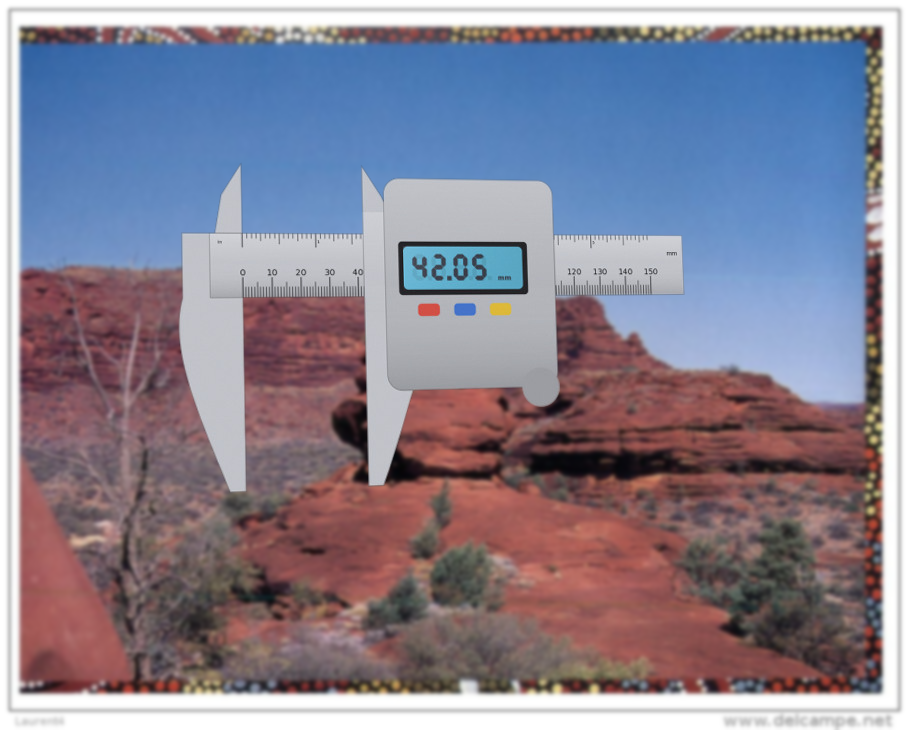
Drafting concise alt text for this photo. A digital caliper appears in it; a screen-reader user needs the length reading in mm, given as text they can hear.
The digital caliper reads 42.05 mm
